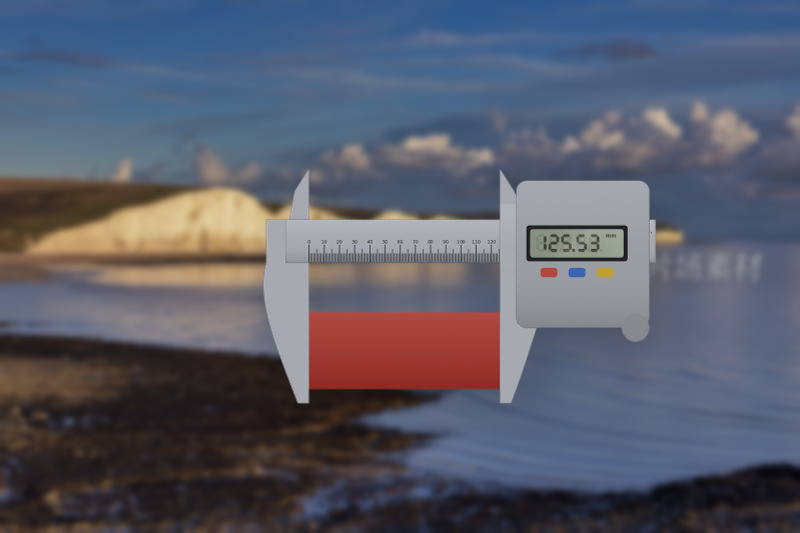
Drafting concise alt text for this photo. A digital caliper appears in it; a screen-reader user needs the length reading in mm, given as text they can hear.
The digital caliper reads 125.53 mm
